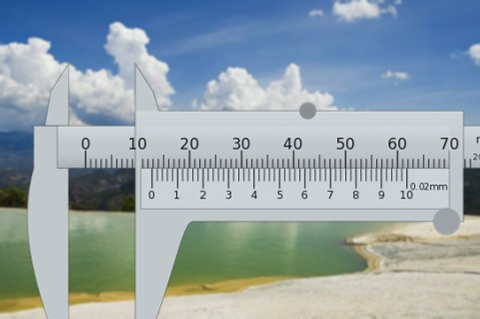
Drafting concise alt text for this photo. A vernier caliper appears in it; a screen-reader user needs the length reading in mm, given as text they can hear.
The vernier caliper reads 12.8 mm
